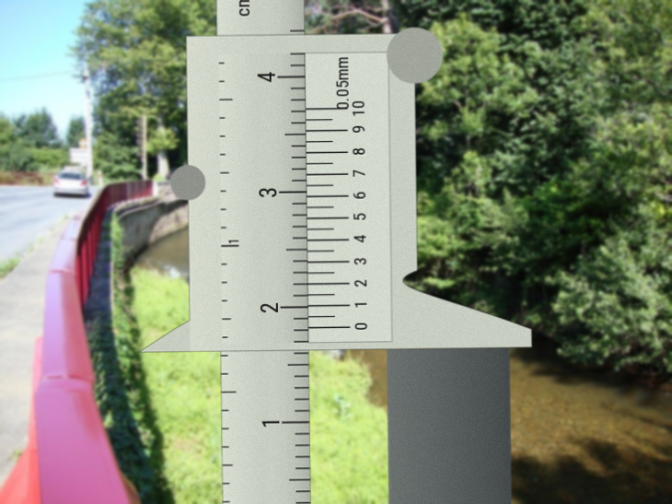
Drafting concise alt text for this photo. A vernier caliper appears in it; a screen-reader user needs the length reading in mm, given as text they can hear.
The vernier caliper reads 18.2 mm
